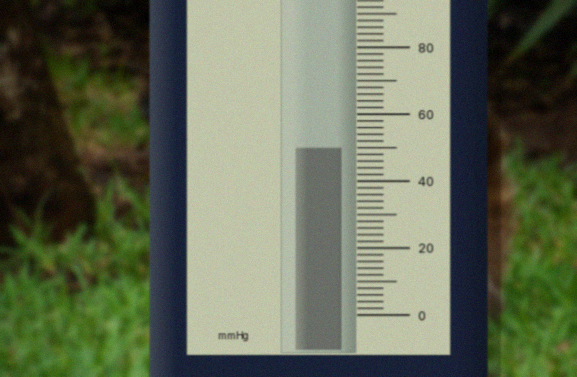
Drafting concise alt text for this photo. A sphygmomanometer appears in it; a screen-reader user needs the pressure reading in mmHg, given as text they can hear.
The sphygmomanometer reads 50 mmHg
